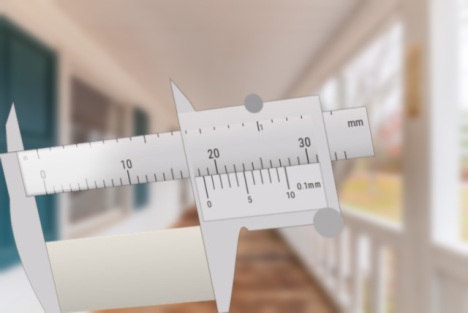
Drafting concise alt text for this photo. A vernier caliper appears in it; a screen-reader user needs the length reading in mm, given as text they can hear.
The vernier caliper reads 18.4 mm
